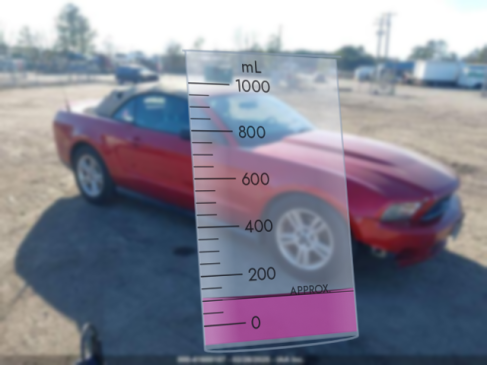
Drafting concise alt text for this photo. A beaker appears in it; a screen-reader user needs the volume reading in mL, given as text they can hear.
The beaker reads 100 mL
